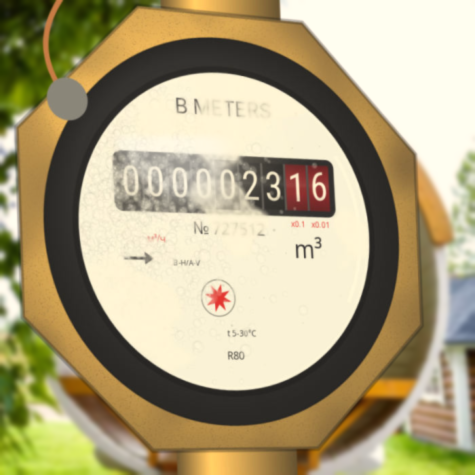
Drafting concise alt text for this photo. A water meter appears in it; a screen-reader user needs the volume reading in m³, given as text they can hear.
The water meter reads 23.16 m³
